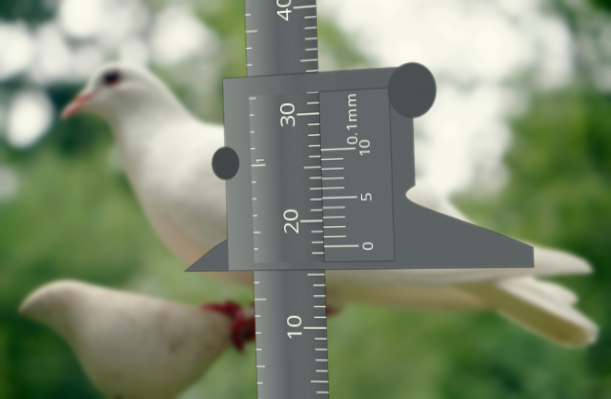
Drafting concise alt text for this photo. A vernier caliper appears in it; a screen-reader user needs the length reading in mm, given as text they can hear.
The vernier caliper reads 17.6 mm
